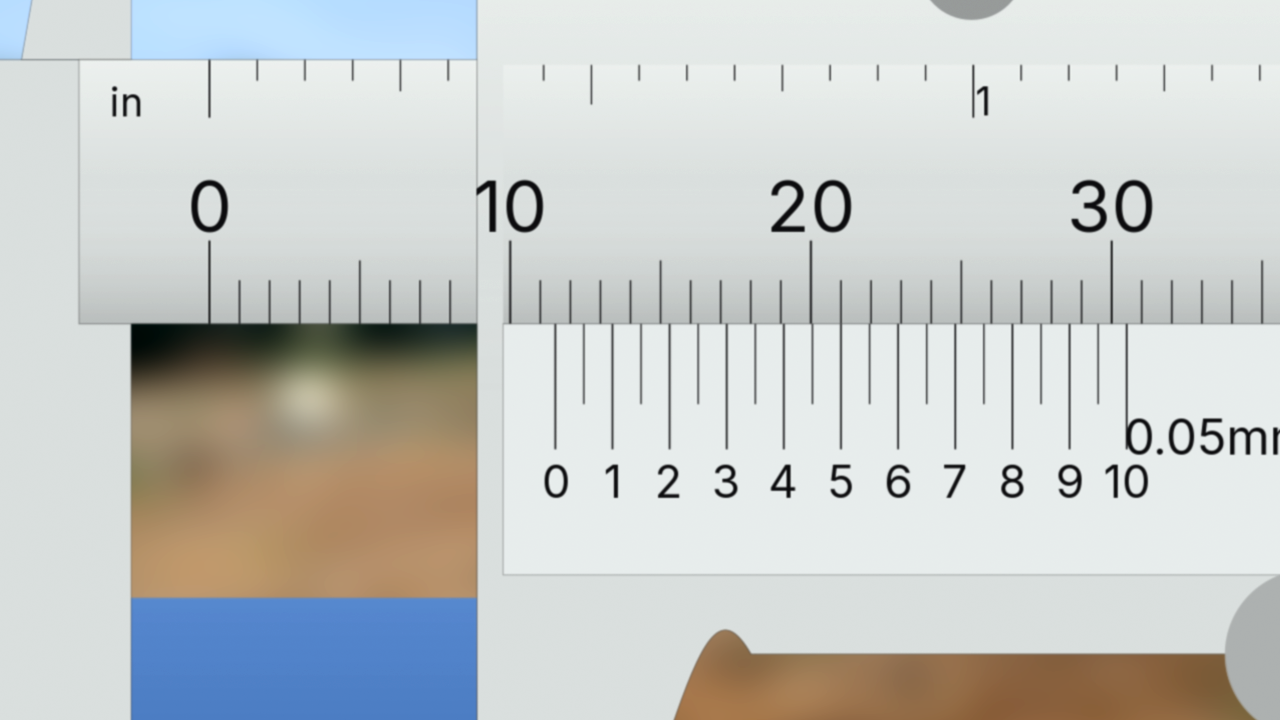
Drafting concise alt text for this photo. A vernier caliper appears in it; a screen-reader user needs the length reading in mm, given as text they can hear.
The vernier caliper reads 11.50 mm
